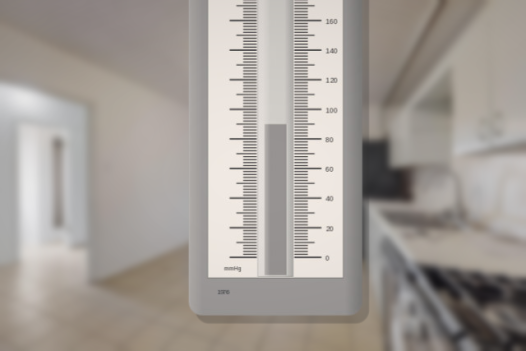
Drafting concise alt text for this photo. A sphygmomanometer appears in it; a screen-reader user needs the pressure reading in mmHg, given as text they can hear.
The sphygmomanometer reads 90 mmHg
